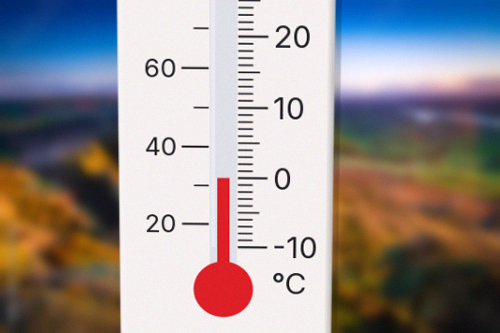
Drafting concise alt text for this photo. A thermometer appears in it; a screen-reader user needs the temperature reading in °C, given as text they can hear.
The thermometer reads 0 °C
